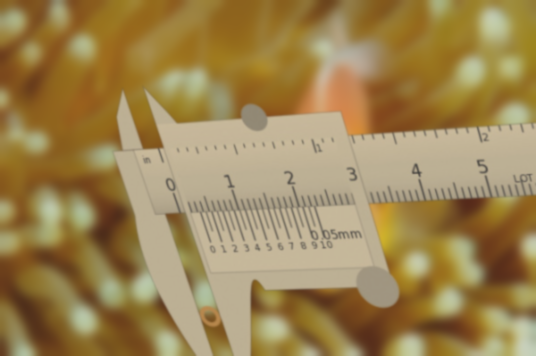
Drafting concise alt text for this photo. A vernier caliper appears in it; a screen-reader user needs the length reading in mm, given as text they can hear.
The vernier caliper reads 3.5 mm
